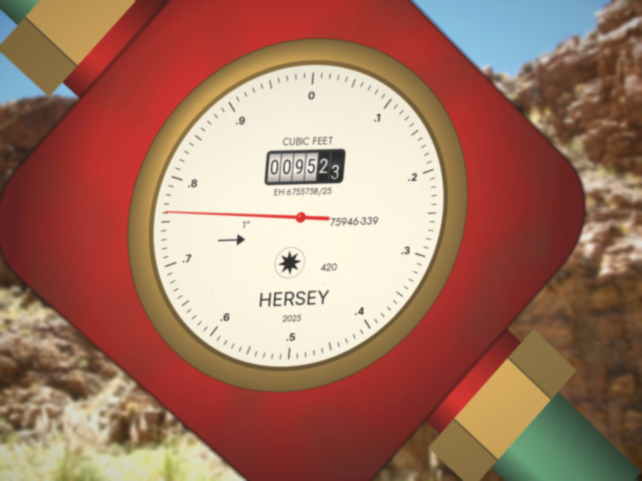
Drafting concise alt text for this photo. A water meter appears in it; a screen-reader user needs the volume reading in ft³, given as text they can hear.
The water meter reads 9522.76 ft³
